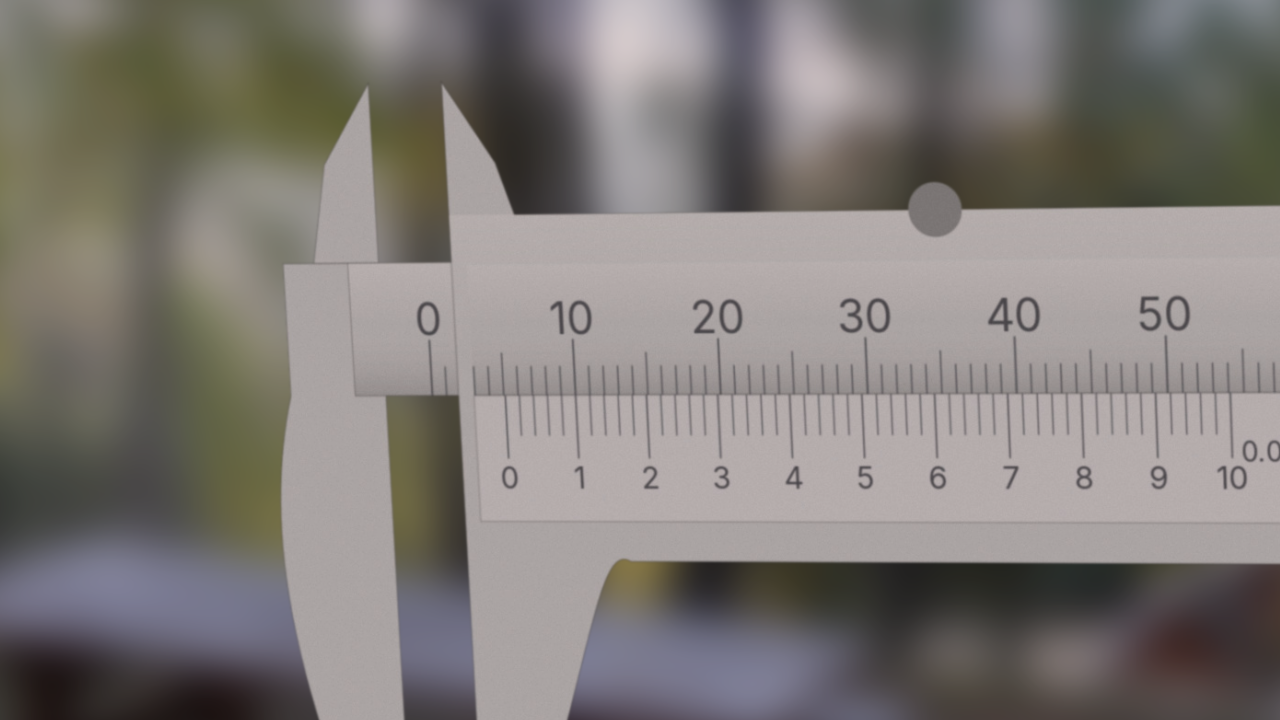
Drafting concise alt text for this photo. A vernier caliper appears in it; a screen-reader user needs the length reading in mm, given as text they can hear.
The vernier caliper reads 5.1 mm
